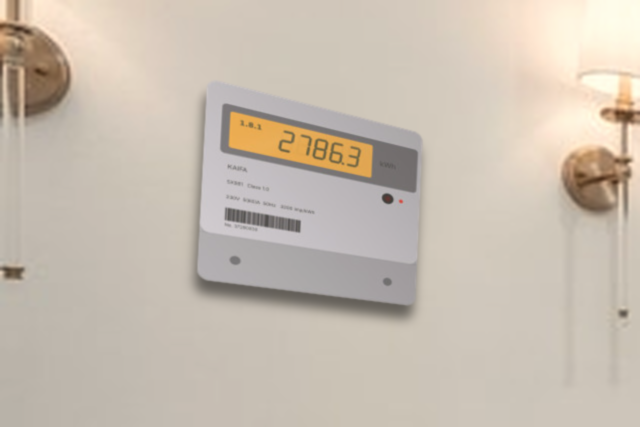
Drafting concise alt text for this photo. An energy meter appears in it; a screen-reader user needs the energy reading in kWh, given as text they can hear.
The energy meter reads 2786.3 kWh
